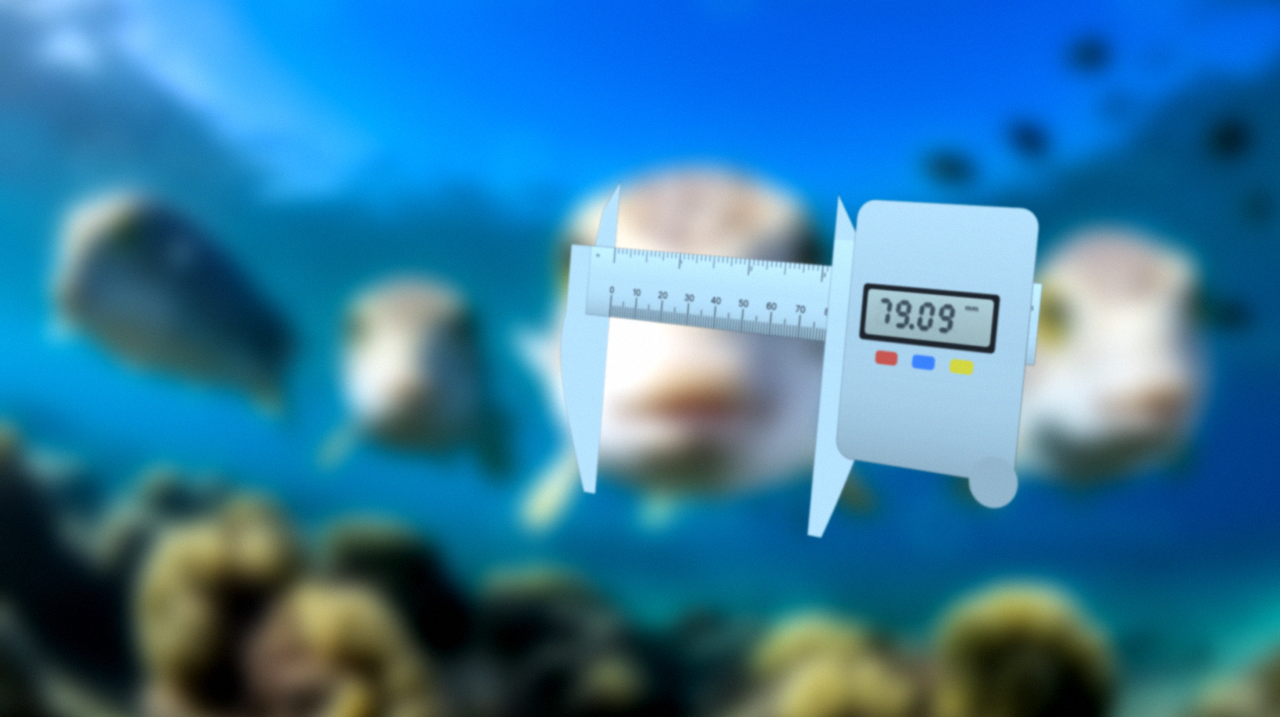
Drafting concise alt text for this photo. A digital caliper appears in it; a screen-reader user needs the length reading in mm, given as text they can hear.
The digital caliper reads 79.09 mm
